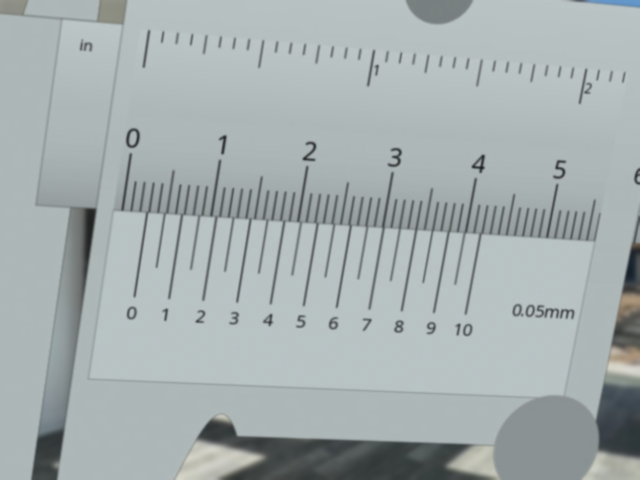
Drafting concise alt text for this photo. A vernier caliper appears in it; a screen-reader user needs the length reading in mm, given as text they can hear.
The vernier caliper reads 2.8 mm
